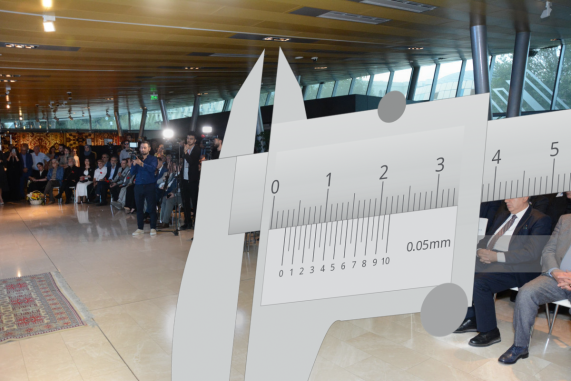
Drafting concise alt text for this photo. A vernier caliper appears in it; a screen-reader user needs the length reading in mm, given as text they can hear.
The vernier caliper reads 2.8 mm
